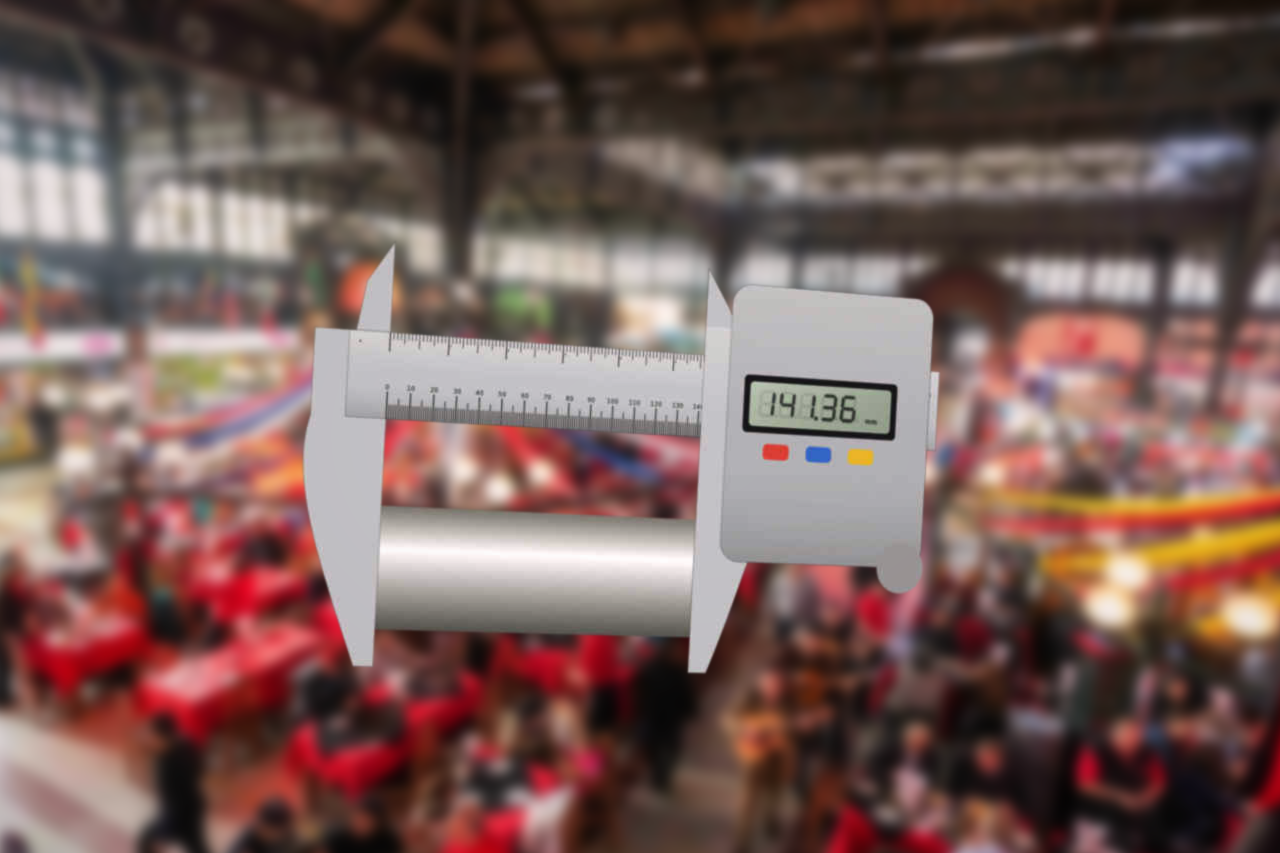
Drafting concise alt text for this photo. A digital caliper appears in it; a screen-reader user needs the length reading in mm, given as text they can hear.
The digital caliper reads 141.36 mm
